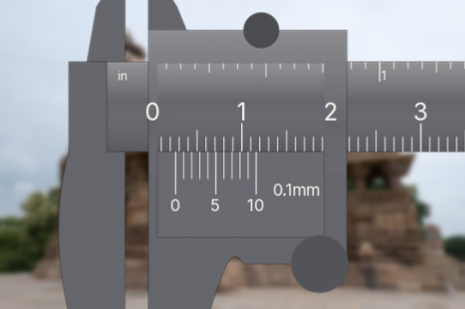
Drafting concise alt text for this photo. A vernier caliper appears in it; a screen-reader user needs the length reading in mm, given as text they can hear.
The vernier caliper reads 2.6 mm
